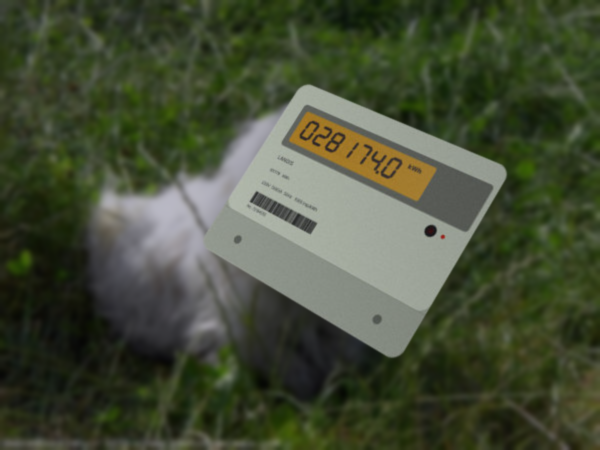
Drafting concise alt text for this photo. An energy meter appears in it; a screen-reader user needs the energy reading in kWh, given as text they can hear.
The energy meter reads 28174.0 kWh
